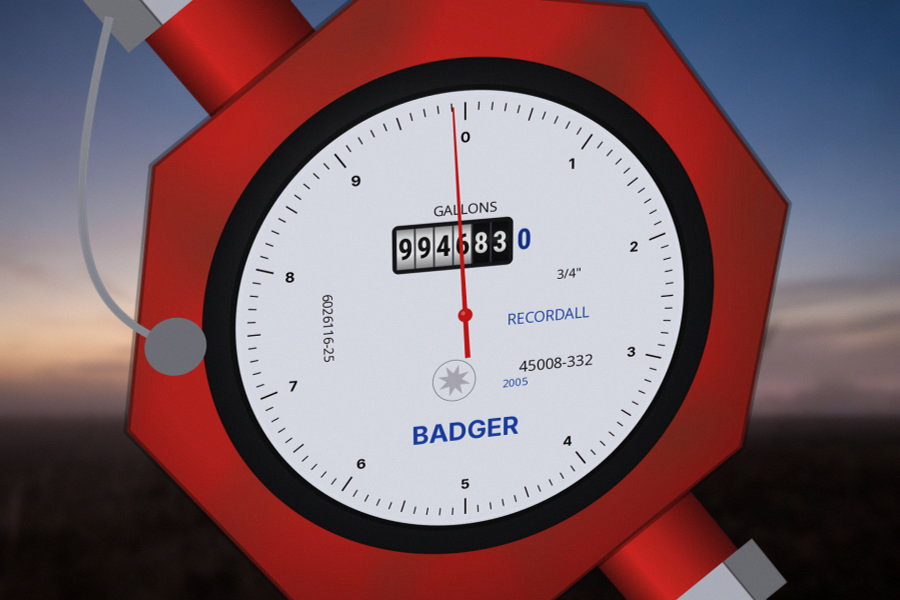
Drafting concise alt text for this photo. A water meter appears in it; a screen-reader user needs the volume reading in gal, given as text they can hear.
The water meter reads 9946829.9 gal
